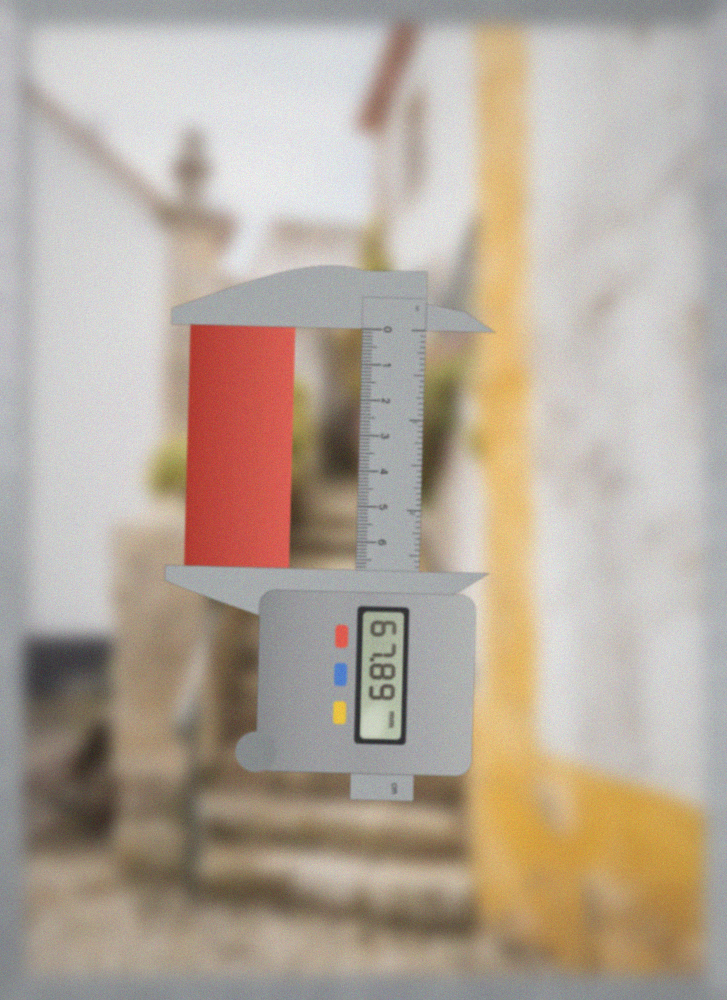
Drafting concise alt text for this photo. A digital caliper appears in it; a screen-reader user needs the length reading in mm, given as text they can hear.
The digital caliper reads 67.89 mm
